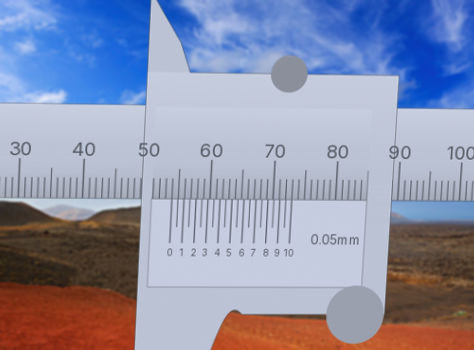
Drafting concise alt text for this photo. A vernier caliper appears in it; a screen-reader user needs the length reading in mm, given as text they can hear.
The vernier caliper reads 54.0 mm
